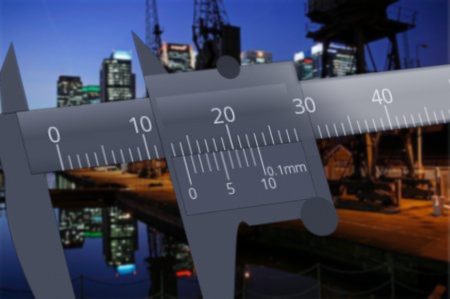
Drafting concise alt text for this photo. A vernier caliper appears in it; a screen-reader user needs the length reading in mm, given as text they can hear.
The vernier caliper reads 14.0 mm
